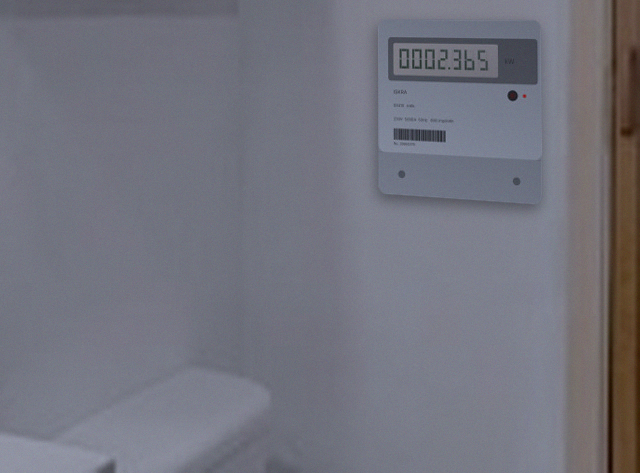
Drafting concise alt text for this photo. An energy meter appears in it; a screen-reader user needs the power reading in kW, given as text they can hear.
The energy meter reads 2.365 kW
